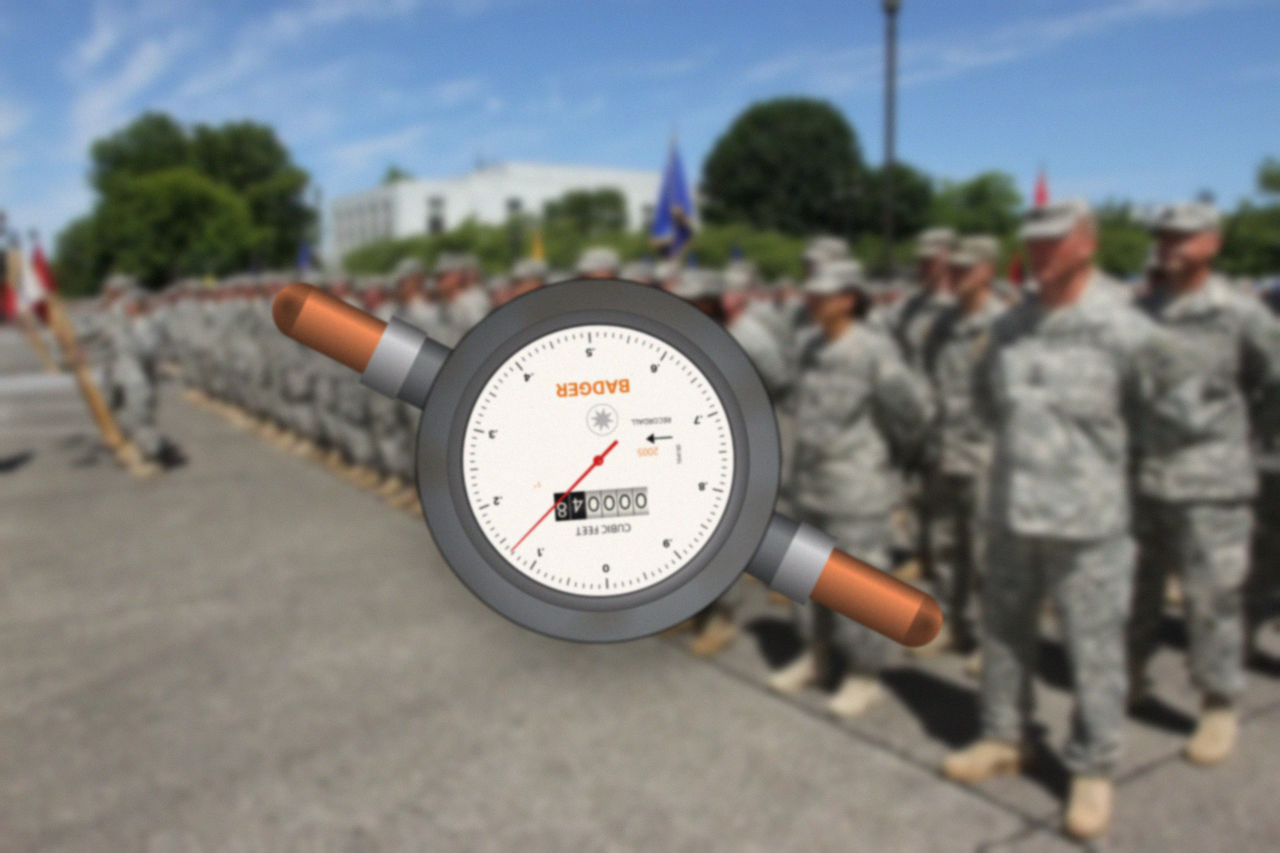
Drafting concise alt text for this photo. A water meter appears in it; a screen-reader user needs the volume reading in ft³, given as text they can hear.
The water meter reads 48.13 ft³
